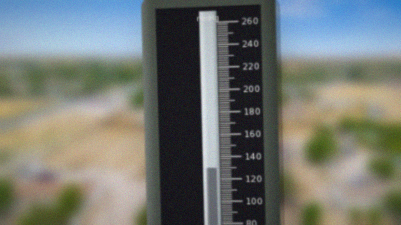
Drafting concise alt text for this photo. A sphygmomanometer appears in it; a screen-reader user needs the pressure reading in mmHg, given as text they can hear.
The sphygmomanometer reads 130 mmHg
